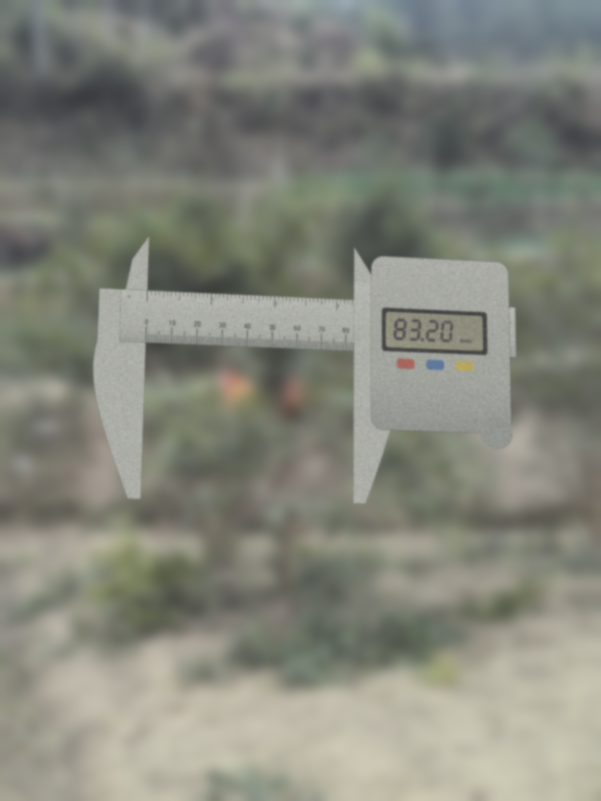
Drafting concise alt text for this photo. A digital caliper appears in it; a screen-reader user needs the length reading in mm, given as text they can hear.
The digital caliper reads 83.20 mm
